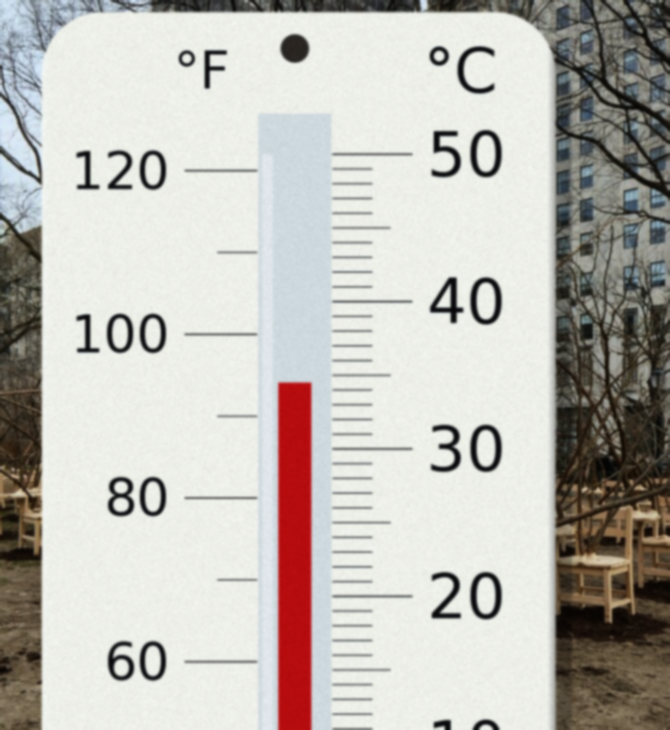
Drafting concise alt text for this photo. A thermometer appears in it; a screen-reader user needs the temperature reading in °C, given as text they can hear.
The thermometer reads 34.5 °C
